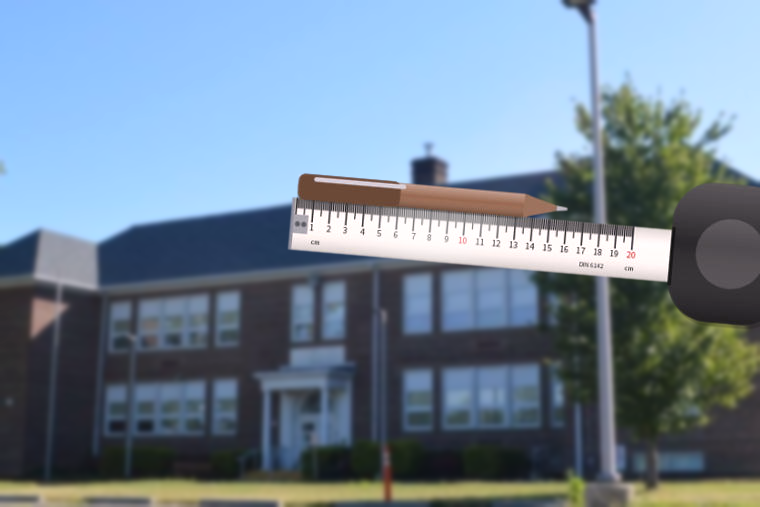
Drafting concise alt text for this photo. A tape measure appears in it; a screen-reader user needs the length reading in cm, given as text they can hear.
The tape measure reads 16 cm
